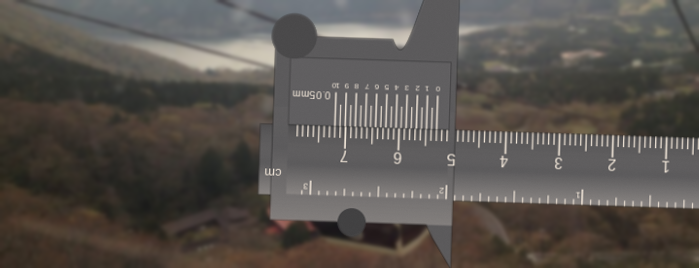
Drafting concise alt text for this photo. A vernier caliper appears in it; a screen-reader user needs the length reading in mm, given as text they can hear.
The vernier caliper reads 53.0 mm
